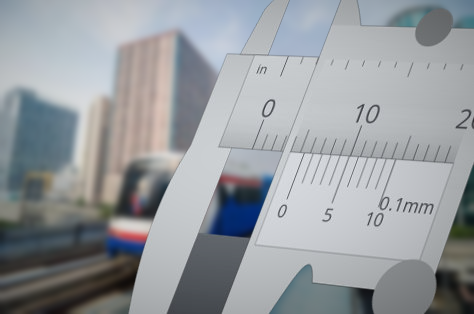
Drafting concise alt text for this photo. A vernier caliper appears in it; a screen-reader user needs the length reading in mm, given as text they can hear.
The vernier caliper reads 5.4 mm
